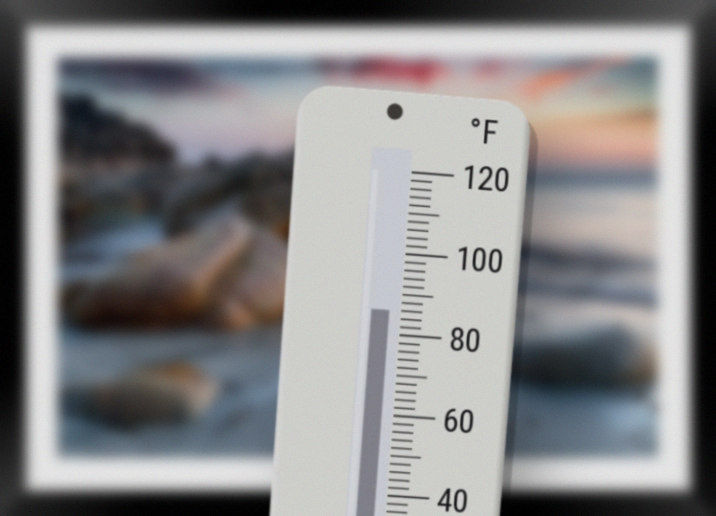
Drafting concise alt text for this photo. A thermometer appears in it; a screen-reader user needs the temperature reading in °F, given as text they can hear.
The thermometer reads 86 °F
